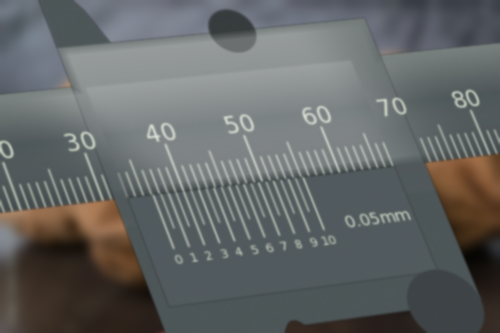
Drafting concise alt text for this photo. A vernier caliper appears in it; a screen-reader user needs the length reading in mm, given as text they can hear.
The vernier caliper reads 36.2 mm
